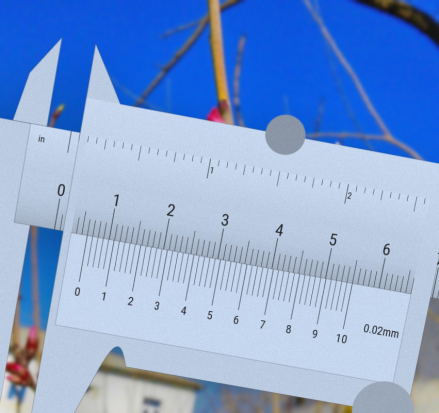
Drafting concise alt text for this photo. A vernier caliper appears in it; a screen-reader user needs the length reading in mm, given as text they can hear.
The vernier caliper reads 6.0 mm
